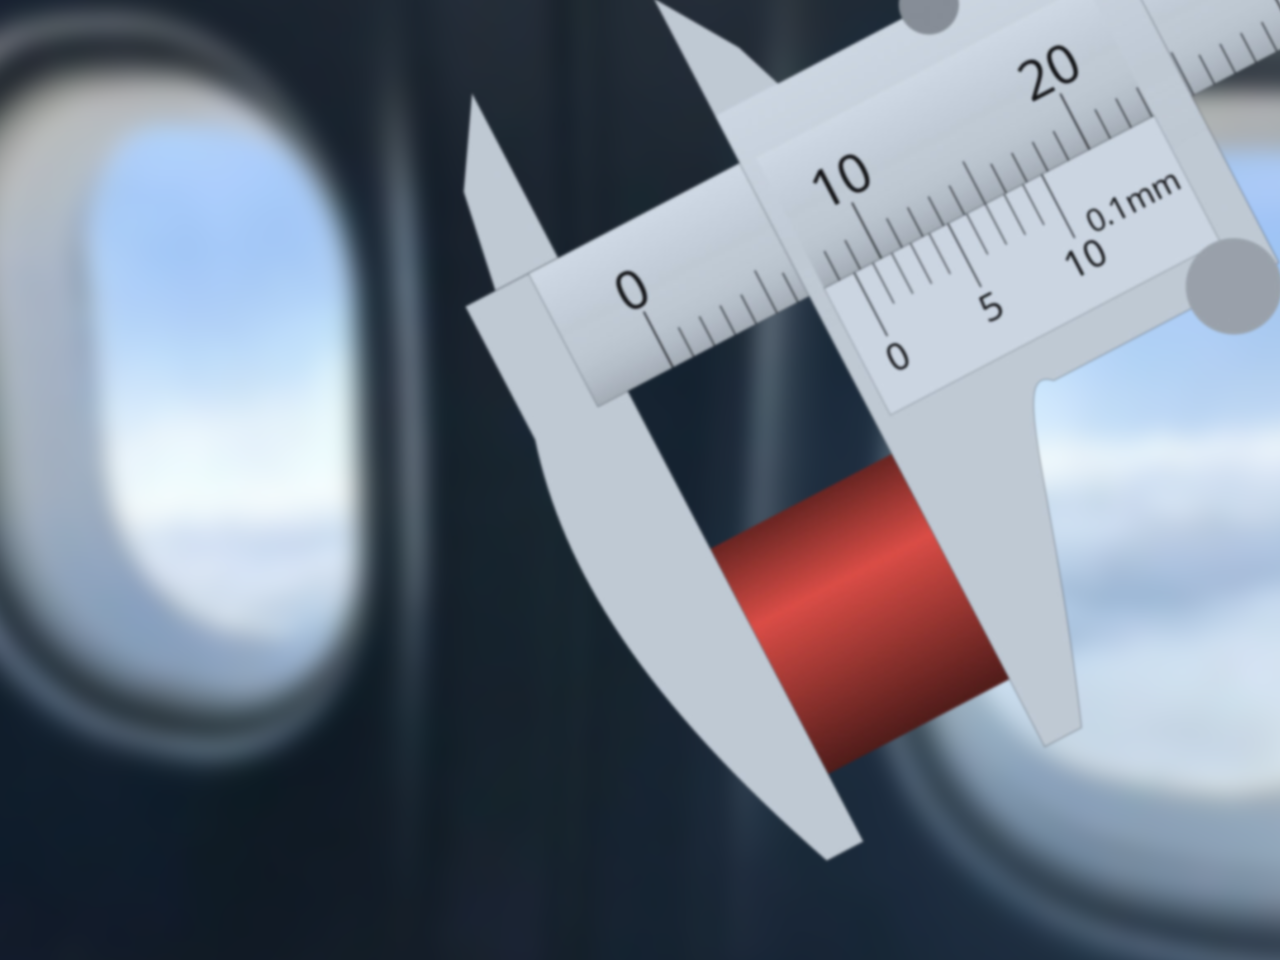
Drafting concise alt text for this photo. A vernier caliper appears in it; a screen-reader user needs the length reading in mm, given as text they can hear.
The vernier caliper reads 8.7 mm
